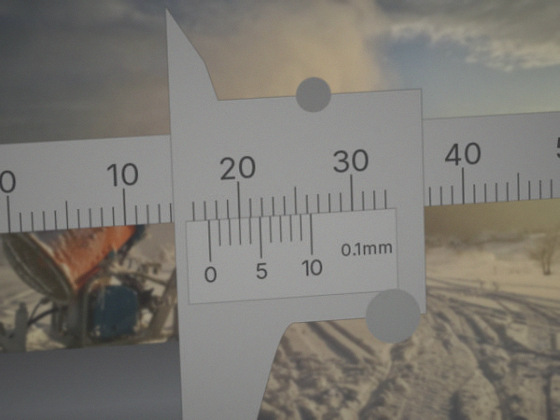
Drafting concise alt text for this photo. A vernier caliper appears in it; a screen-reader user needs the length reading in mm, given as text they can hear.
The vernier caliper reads 17.3 mm
